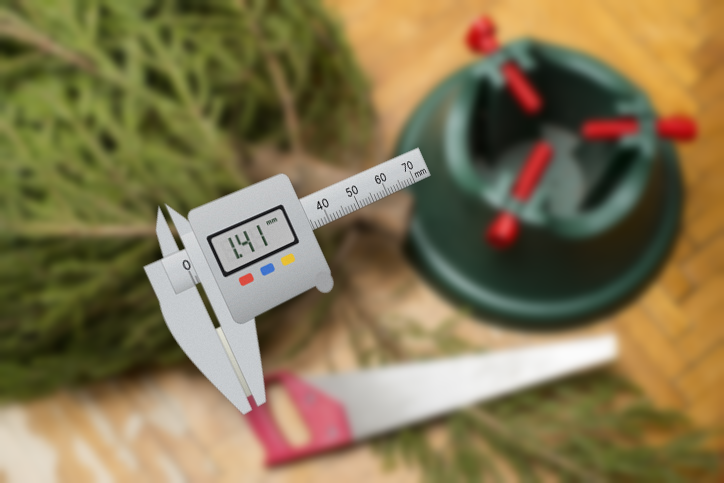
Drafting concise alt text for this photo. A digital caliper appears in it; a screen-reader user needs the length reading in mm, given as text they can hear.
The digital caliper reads 1.41 mm
